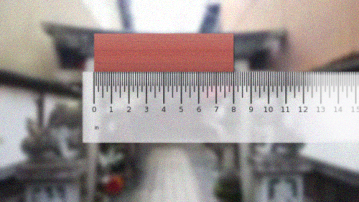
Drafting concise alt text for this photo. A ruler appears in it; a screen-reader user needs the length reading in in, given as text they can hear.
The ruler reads 8 in
